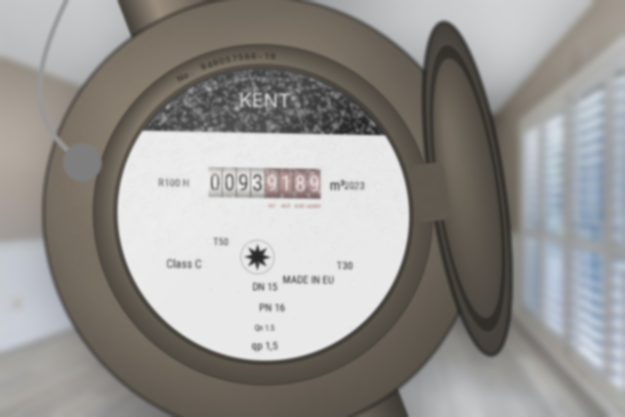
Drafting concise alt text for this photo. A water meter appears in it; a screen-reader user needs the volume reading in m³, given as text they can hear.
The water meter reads 93.9189 m³
